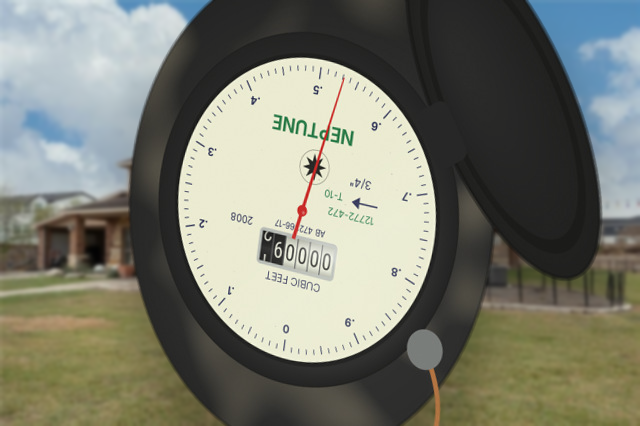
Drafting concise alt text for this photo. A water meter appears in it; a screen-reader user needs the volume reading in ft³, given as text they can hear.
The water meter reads 91.53 ft³
